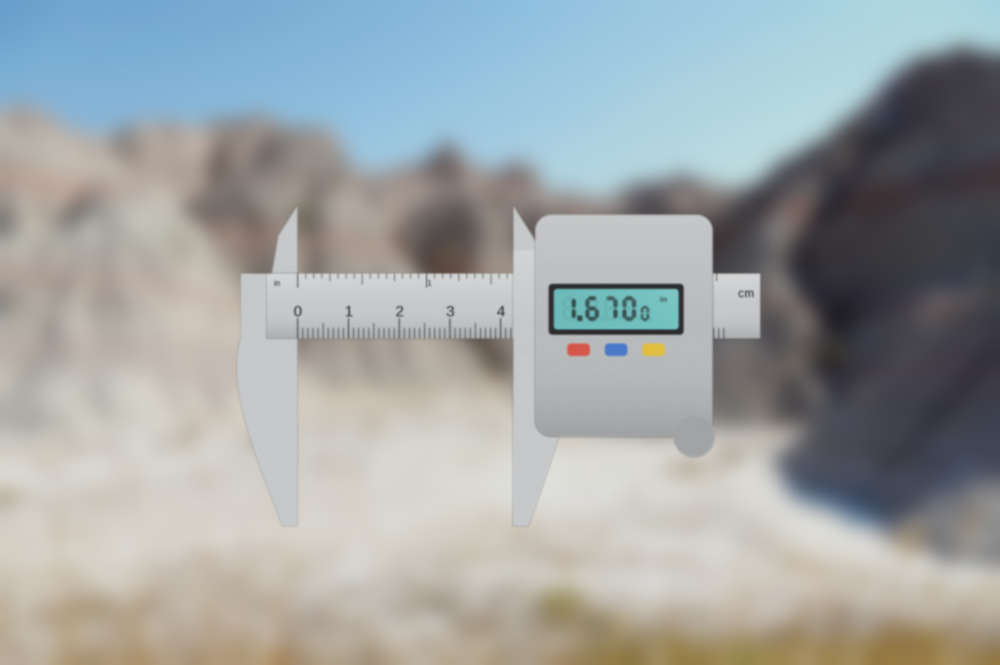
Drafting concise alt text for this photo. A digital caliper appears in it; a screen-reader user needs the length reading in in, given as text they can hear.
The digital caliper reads 1.6700 in
